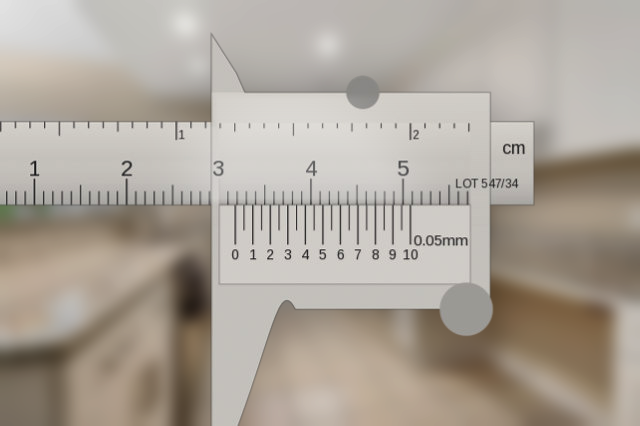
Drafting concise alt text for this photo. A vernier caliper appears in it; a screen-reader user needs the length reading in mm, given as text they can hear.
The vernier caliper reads 31.8 mm
